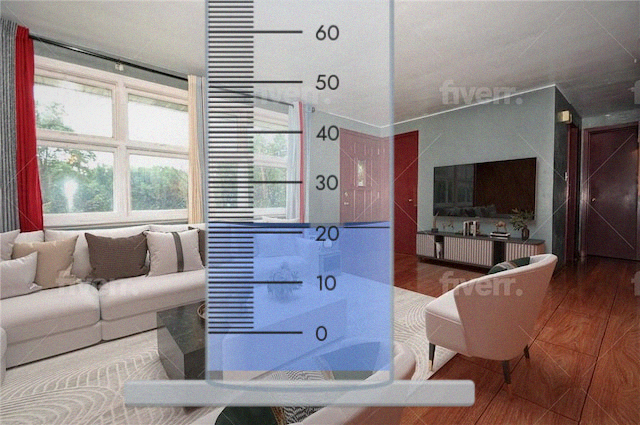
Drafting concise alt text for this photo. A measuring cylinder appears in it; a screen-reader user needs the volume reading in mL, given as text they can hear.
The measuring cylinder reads 21 mL
